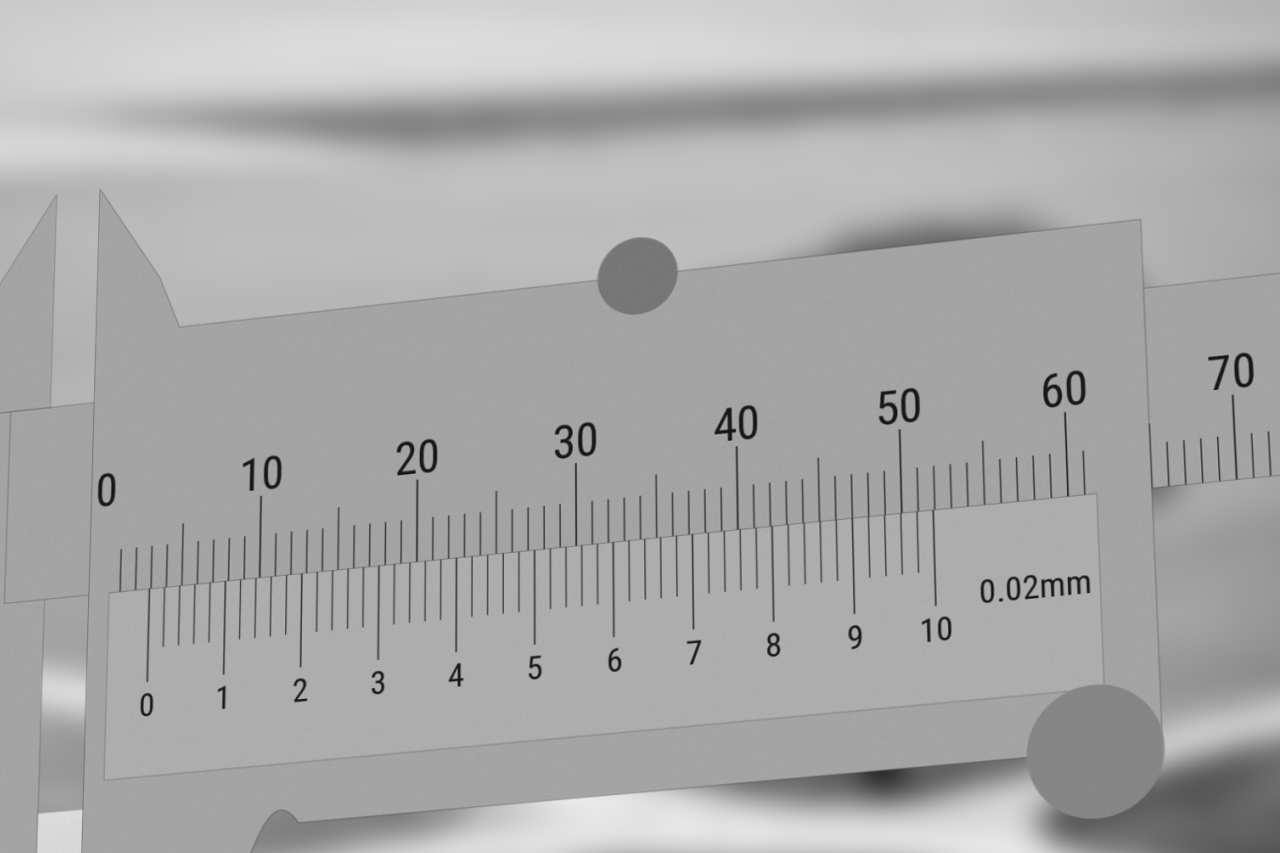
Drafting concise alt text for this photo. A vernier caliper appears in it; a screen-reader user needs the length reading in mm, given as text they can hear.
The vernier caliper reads 2.9 mm
